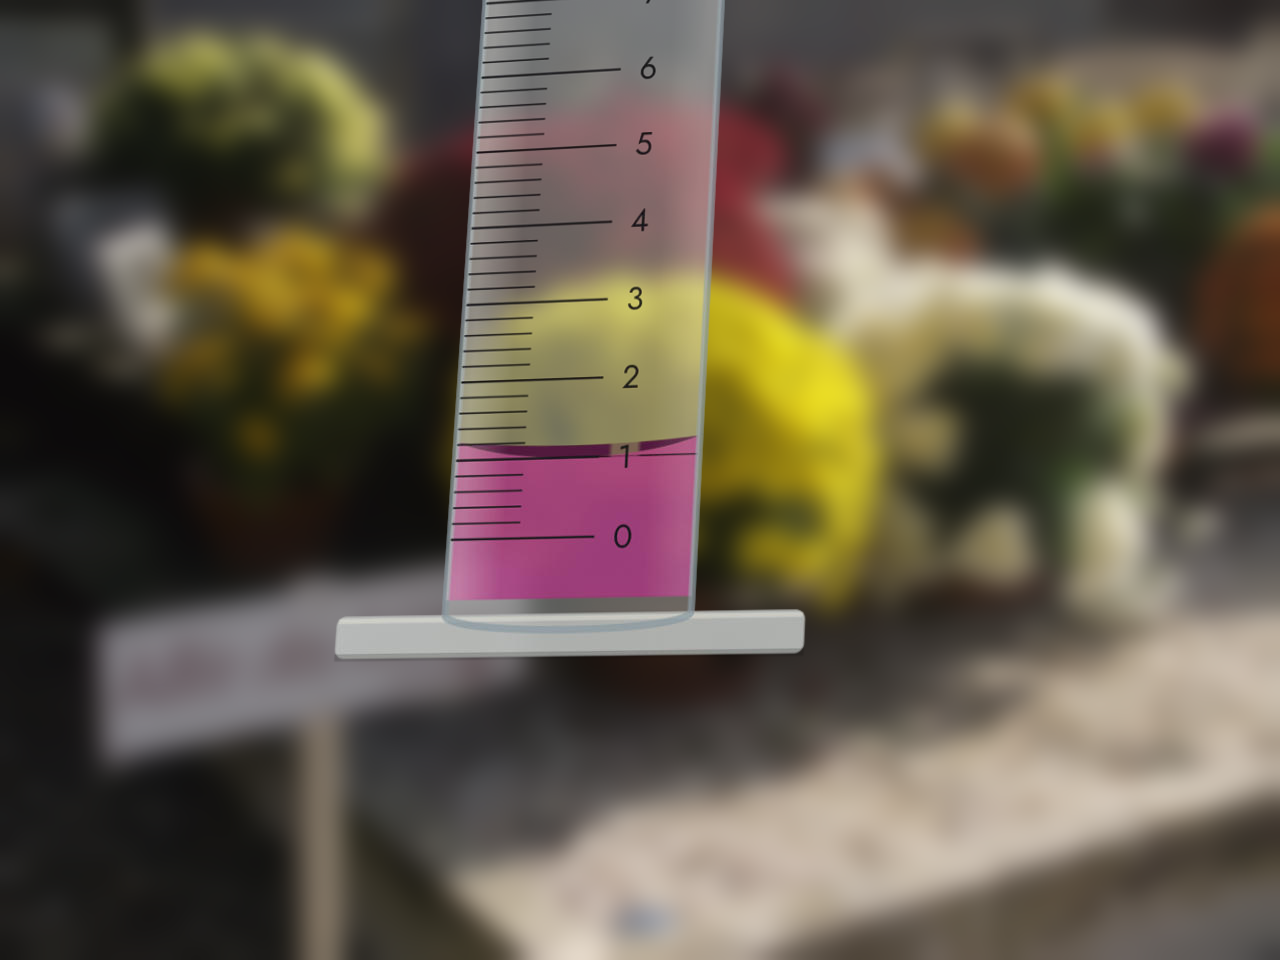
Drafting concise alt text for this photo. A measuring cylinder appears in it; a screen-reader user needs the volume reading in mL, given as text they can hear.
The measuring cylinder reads 1 mL
